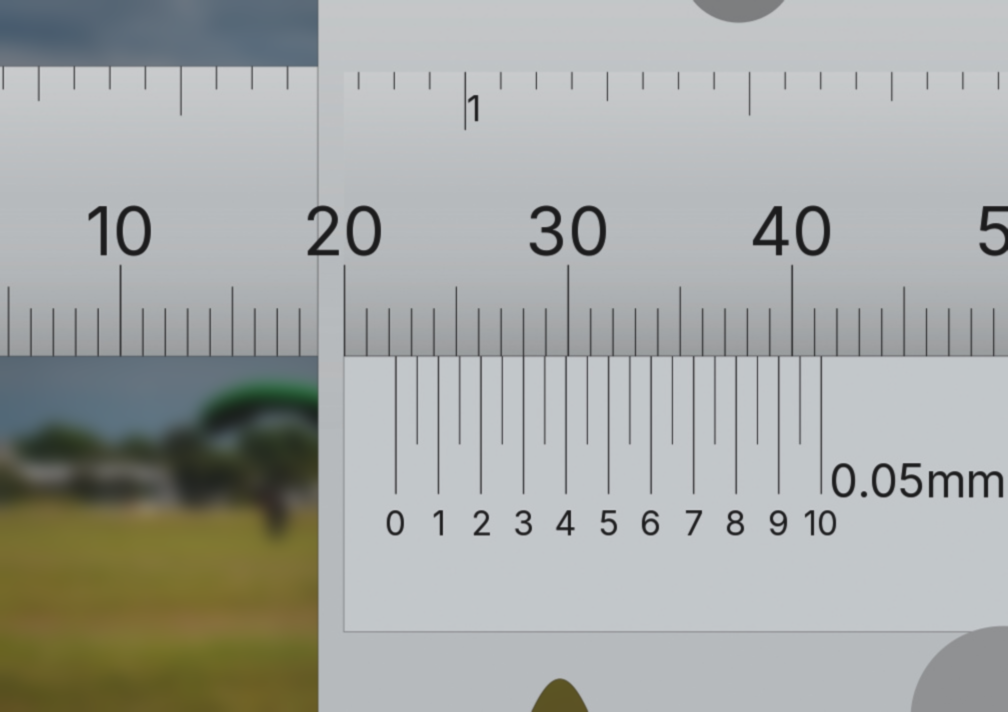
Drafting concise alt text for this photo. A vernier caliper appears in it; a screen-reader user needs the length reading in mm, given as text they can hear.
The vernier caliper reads 22.3 mm
